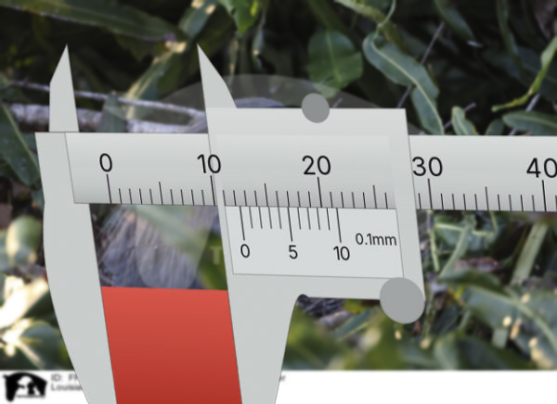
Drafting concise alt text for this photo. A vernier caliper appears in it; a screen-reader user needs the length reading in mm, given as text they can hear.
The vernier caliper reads 12.4 mm
